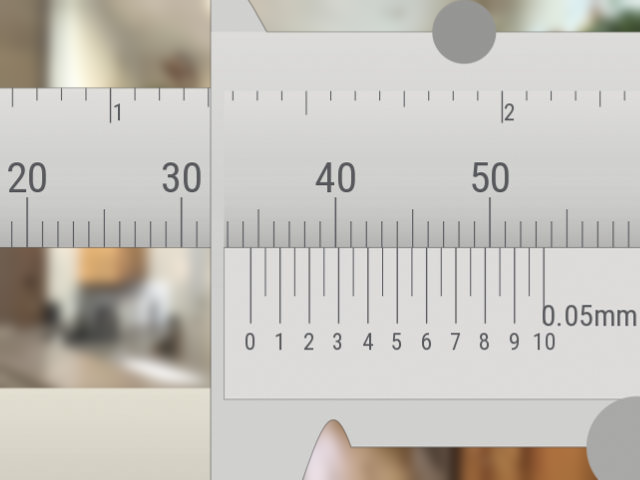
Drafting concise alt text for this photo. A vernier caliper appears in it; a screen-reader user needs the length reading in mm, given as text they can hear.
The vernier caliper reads 34.5 mm
